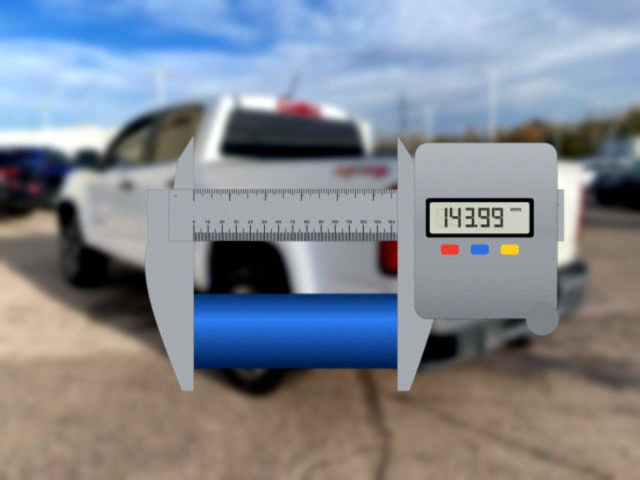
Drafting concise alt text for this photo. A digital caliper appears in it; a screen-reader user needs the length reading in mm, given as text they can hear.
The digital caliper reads 143.99 mm
